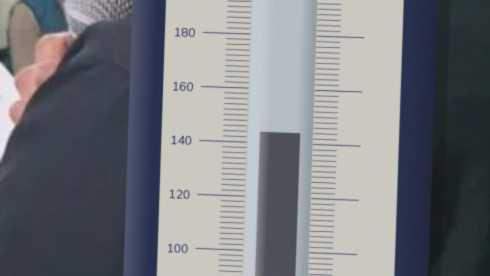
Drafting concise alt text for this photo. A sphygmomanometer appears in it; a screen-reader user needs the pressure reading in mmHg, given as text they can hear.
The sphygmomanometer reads 144 mmHg
